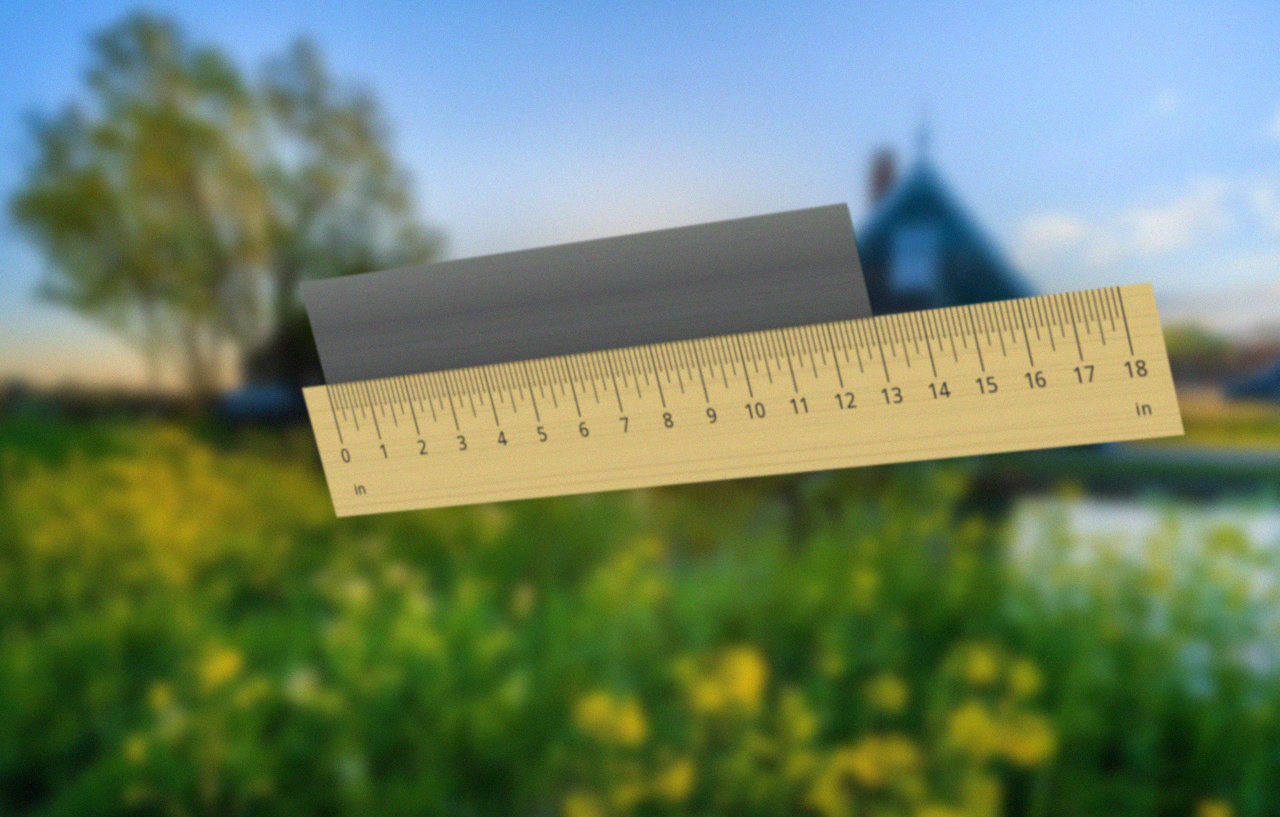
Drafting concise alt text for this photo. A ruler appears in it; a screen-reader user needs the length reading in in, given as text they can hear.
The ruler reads 13 in
